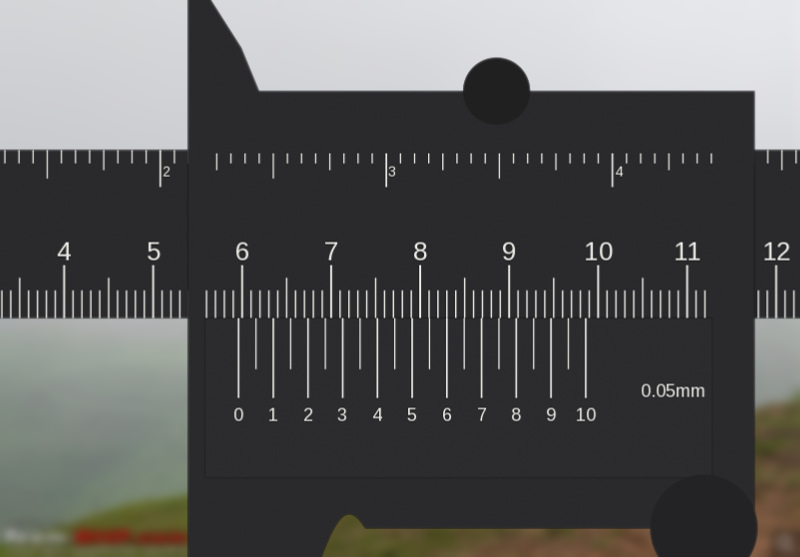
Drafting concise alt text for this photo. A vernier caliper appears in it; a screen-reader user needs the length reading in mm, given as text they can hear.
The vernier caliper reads 59.6 mm
